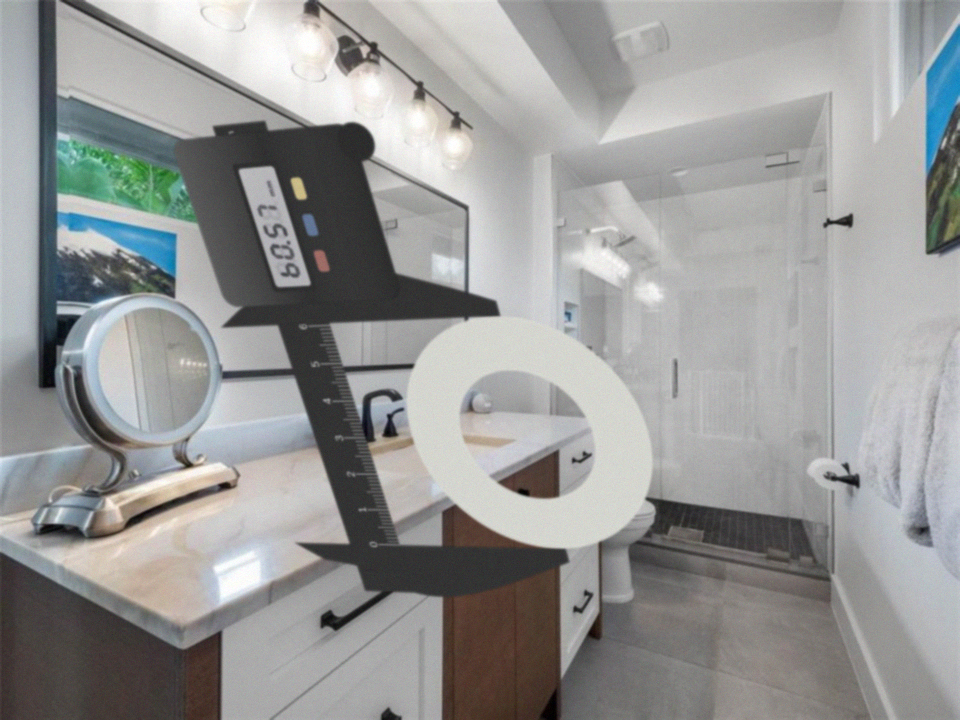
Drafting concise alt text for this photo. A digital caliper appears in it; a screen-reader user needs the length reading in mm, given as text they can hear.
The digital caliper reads 60.57 mm
